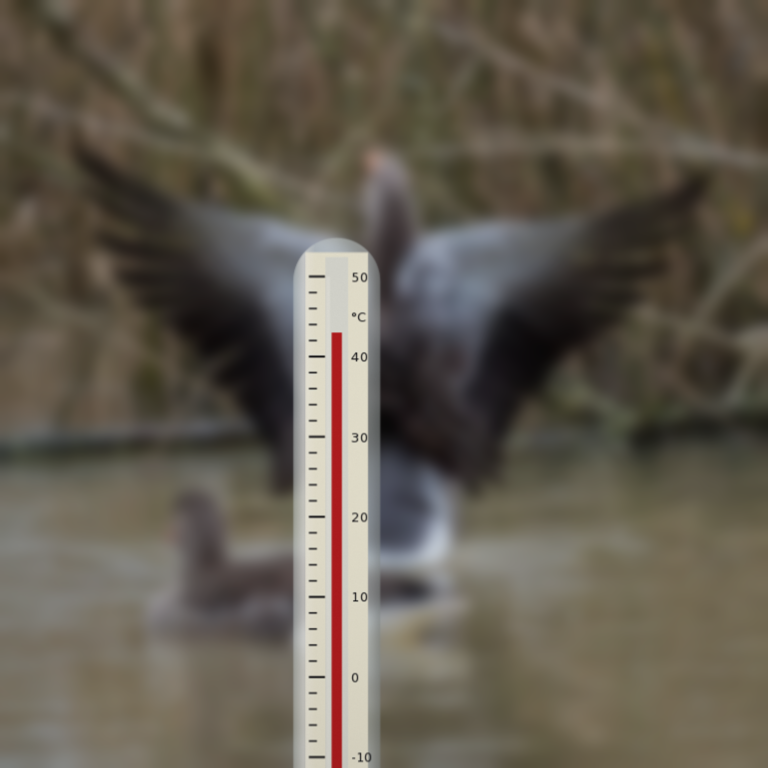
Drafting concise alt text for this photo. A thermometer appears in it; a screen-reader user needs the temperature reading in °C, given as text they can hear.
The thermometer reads 43 °C
